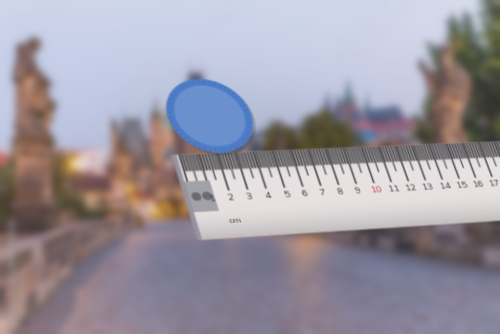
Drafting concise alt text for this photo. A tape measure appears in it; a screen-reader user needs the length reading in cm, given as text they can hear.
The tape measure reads 4.5 cm
